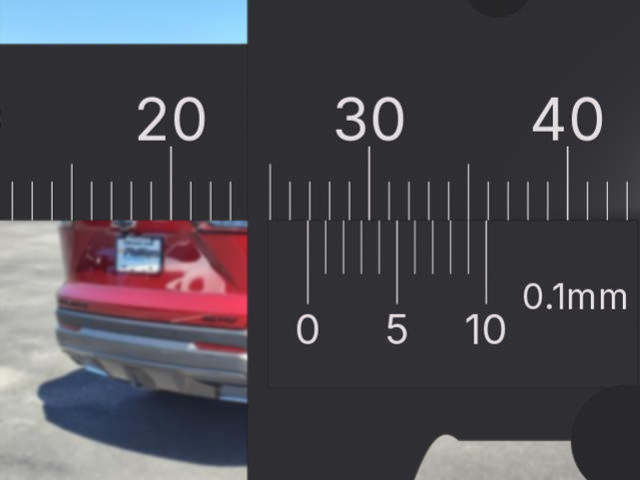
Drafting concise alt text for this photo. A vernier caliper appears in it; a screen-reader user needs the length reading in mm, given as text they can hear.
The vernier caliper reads 26.9 mm
